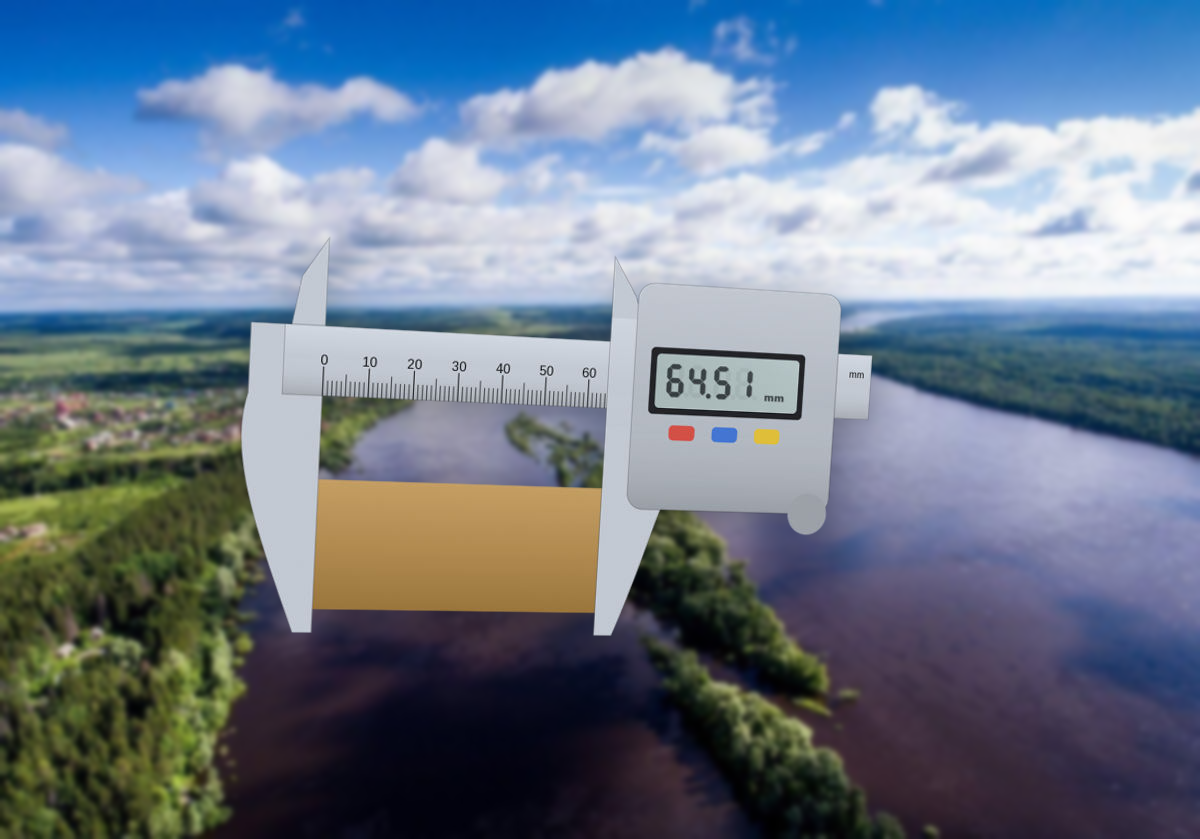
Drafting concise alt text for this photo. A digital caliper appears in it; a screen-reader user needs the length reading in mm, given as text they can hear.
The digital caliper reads 64.51 mm
